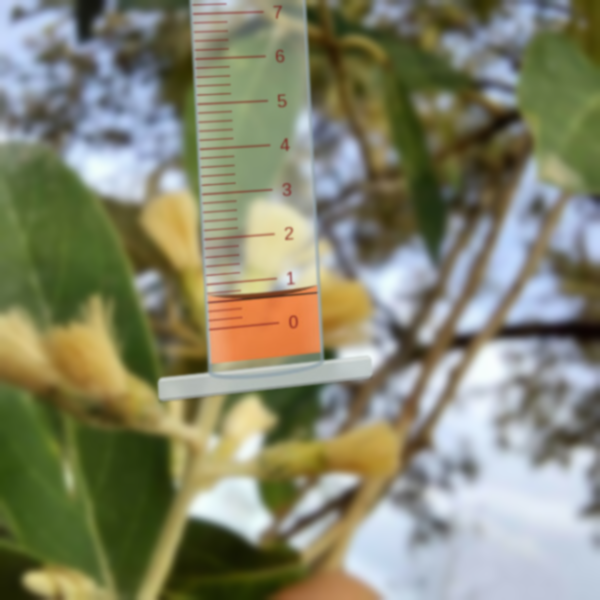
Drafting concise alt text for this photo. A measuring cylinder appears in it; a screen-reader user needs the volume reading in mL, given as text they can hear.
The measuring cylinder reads 0.6 mL
